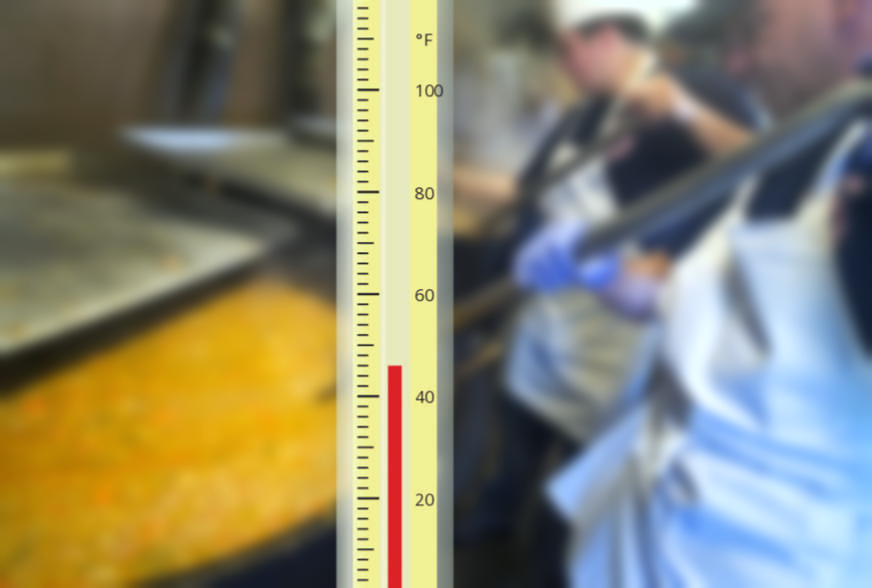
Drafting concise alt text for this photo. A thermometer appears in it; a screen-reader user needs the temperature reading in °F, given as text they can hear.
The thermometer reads 46 °F
